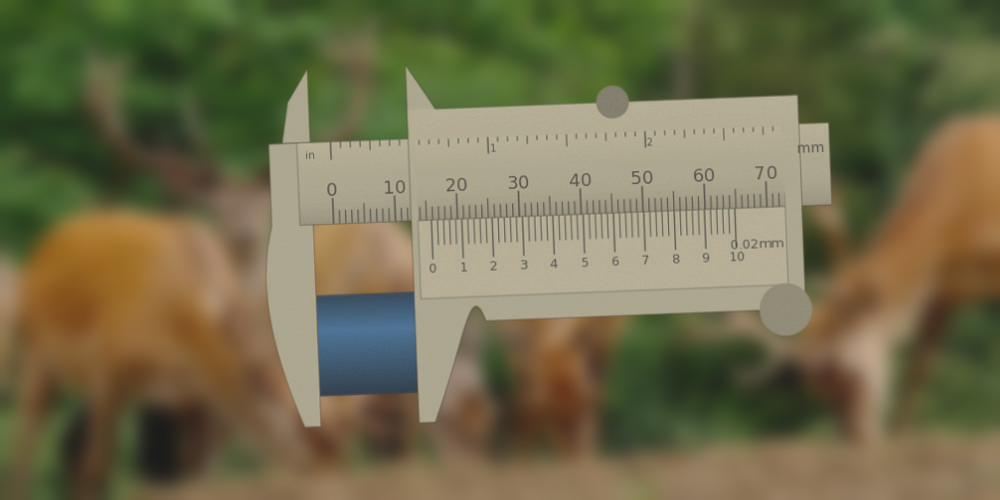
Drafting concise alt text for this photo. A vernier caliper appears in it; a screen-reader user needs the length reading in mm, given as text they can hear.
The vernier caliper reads 15.8 mm
